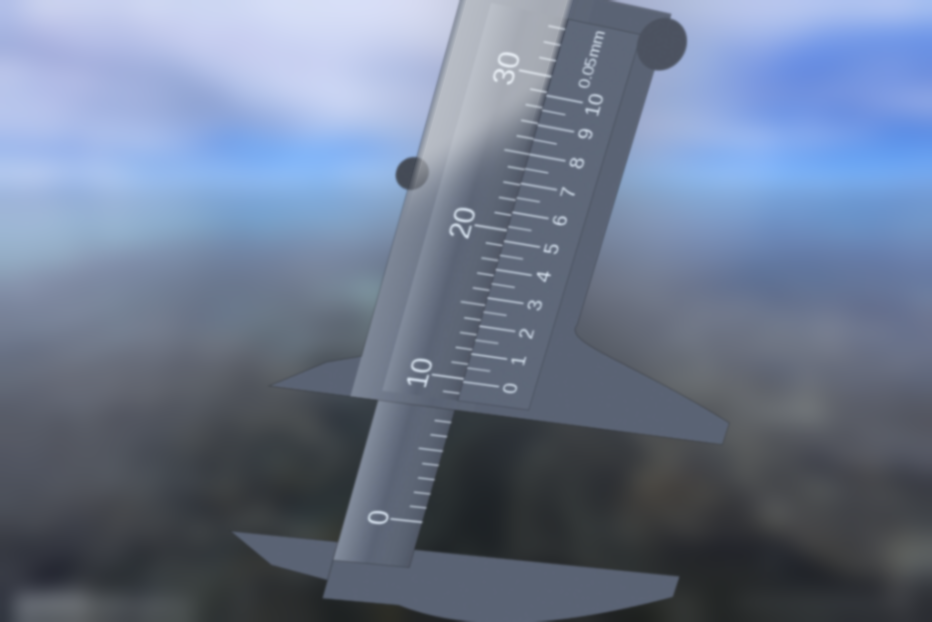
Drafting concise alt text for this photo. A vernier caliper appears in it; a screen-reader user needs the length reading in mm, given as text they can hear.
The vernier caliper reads 9.8 mm
